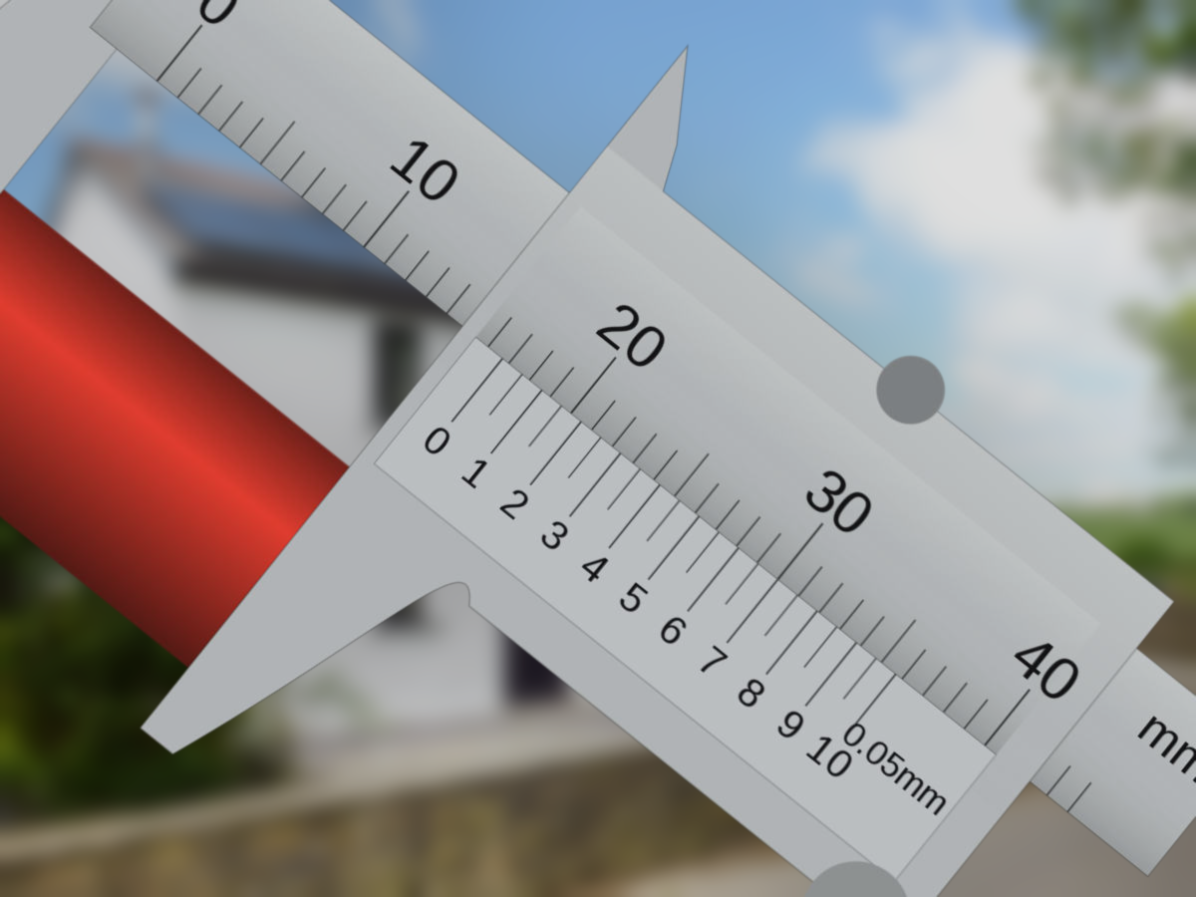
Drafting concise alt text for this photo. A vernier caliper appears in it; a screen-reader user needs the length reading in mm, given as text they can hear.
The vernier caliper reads 16.70 mm
